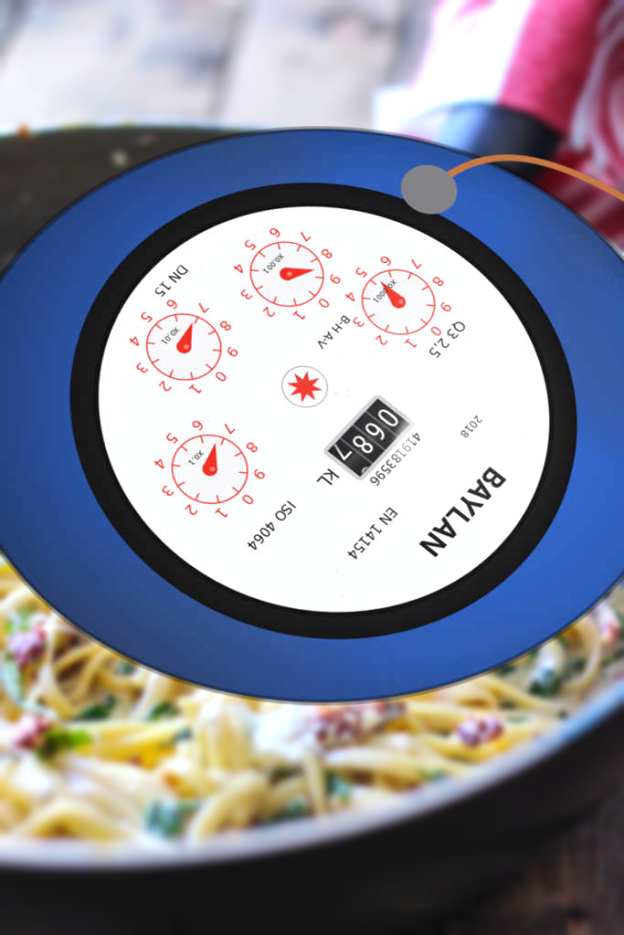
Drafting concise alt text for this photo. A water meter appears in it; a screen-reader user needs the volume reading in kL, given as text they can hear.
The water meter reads 686.6685 kL
